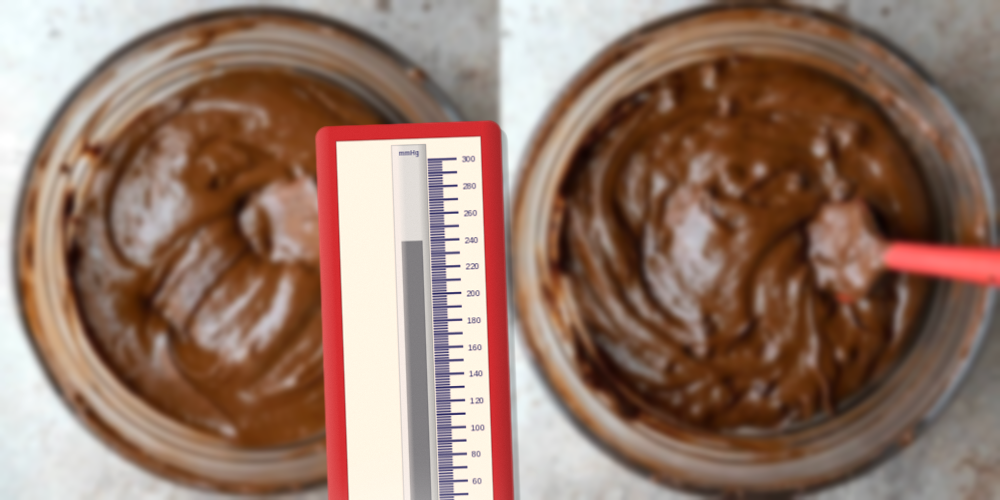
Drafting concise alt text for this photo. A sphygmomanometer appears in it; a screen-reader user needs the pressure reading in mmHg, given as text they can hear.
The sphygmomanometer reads 240 mmHg
